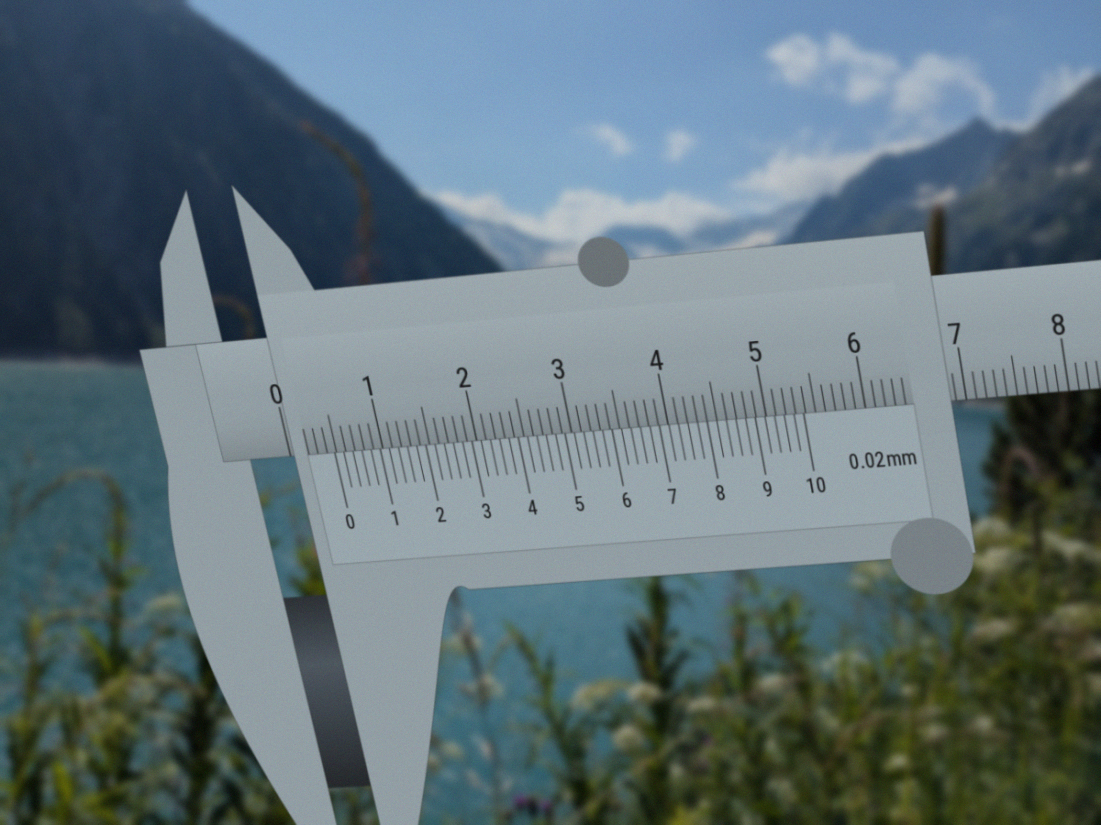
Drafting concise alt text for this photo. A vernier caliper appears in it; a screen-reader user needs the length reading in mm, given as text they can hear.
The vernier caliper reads 4.8 mm
